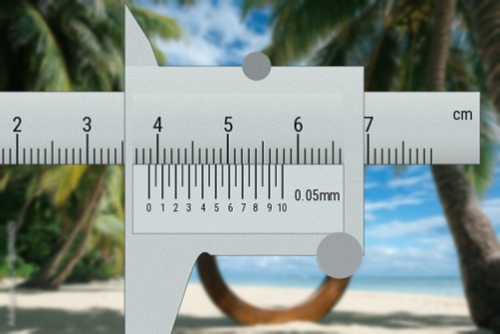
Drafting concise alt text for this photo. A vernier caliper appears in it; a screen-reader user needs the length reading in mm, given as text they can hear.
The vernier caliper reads 38.8 mm
